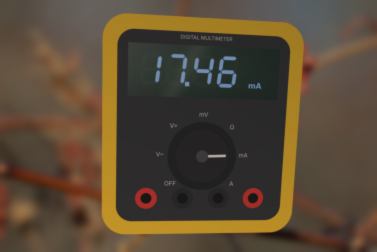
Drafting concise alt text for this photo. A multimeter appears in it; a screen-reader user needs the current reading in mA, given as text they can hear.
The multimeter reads 17.46 mA
